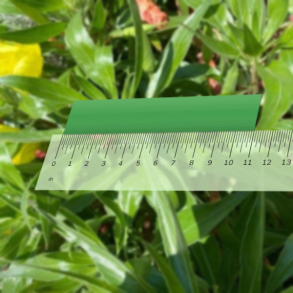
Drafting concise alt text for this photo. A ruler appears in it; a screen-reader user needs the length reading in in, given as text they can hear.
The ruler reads 11 in
